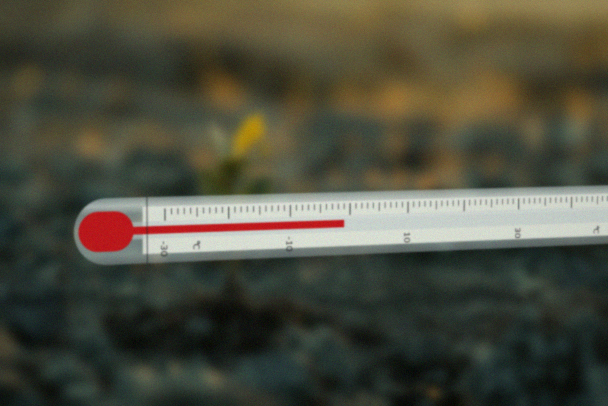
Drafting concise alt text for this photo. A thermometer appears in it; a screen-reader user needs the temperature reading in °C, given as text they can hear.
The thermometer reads -1 °C
